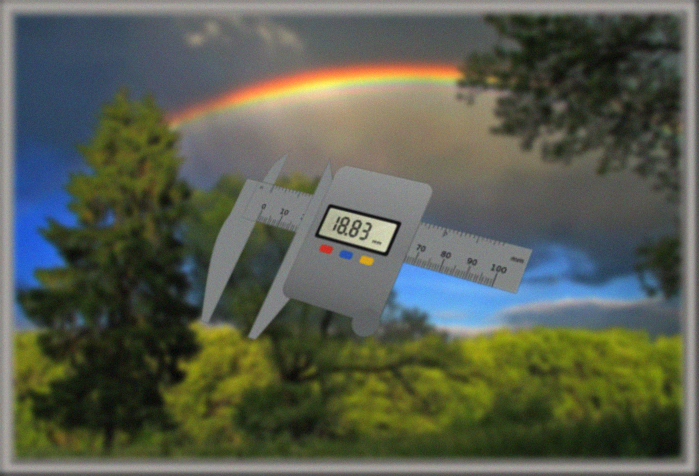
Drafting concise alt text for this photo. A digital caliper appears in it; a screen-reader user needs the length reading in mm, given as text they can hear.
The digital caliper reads 18.83 mm
